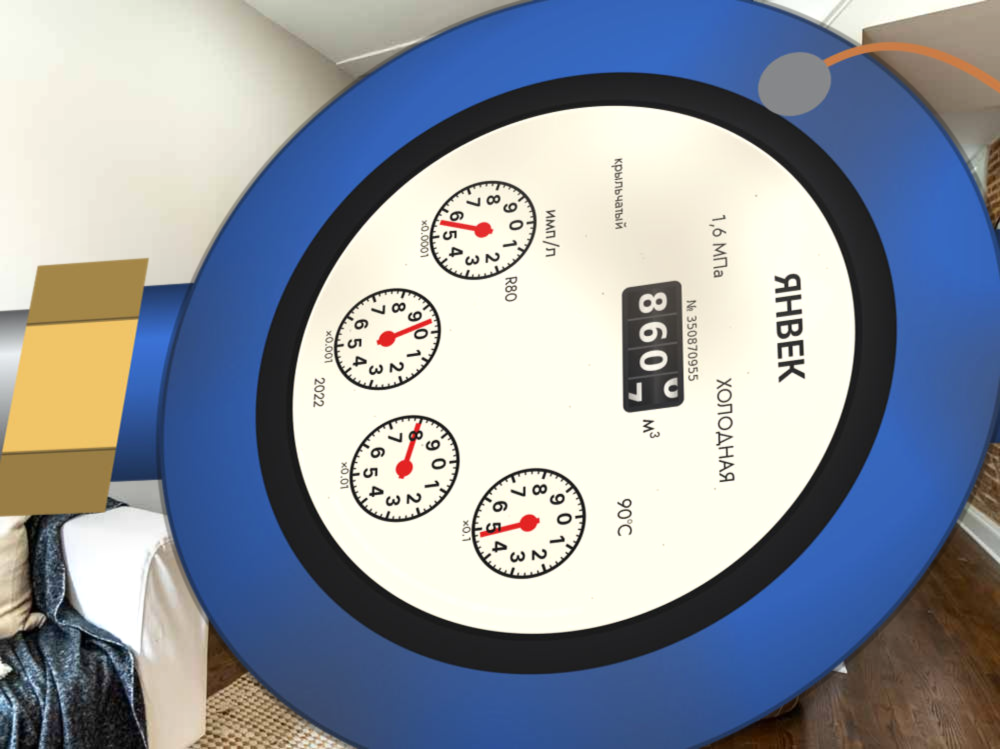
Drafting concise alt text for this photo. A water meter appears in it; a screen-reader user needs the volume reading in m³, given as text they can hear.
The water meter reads 8606.4795 m³
